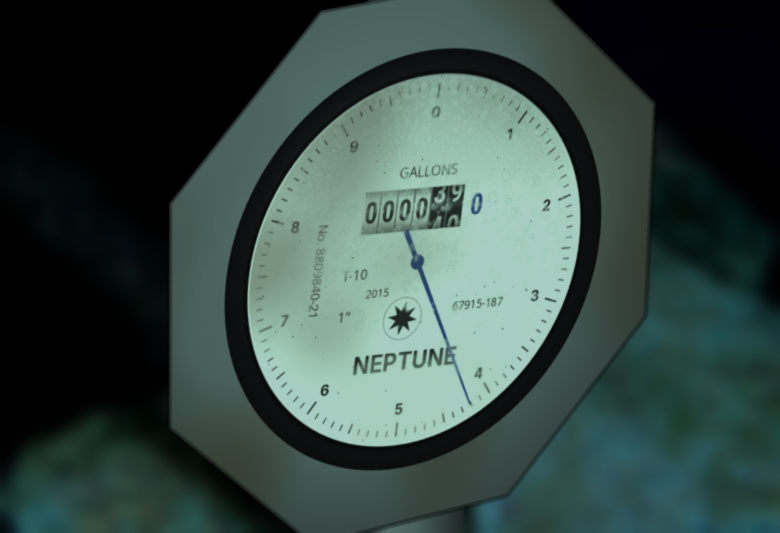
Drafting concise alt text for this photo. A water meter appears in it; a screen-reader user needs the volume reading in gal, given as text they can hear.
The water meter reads 394.2 gal
